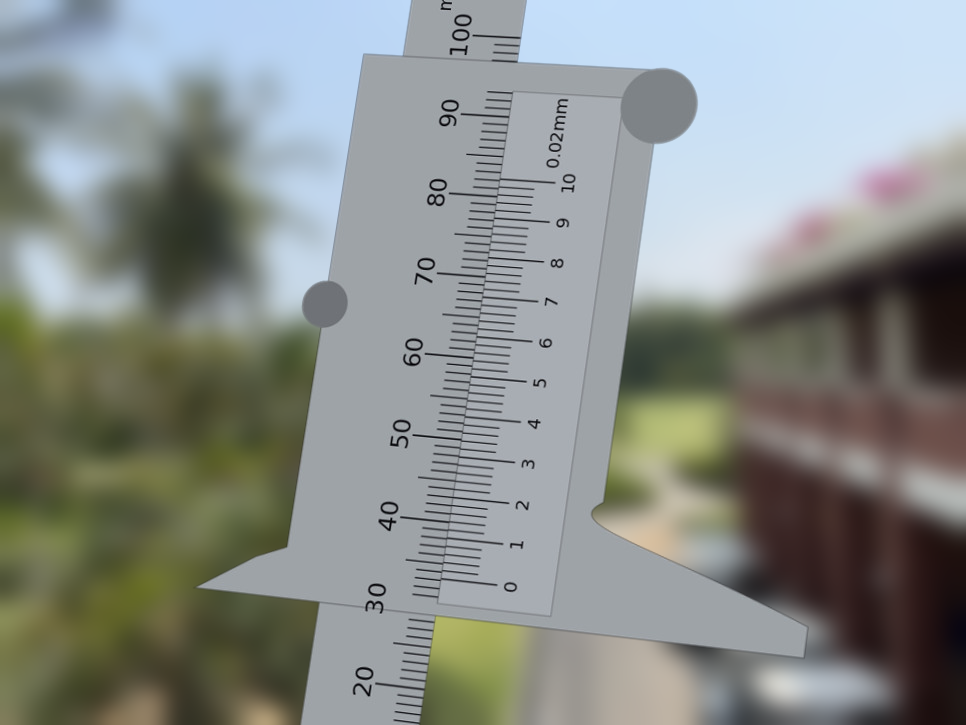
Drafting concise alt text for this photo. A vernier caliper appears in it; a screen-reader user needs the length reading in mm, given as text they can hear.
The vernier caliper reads 33.2 mm
